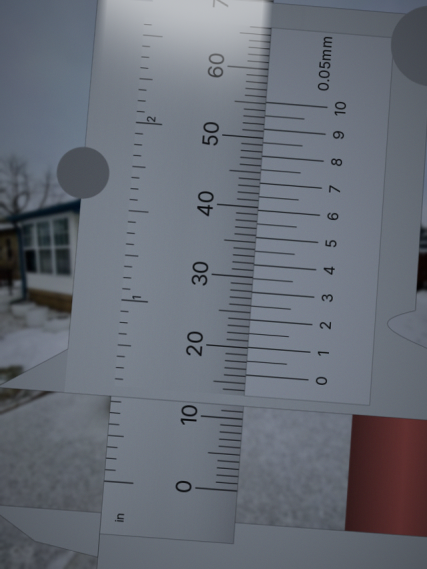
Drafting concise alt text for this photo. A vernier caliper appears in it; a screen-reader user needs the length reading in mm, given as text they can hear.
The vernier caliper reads 16.2 mm
